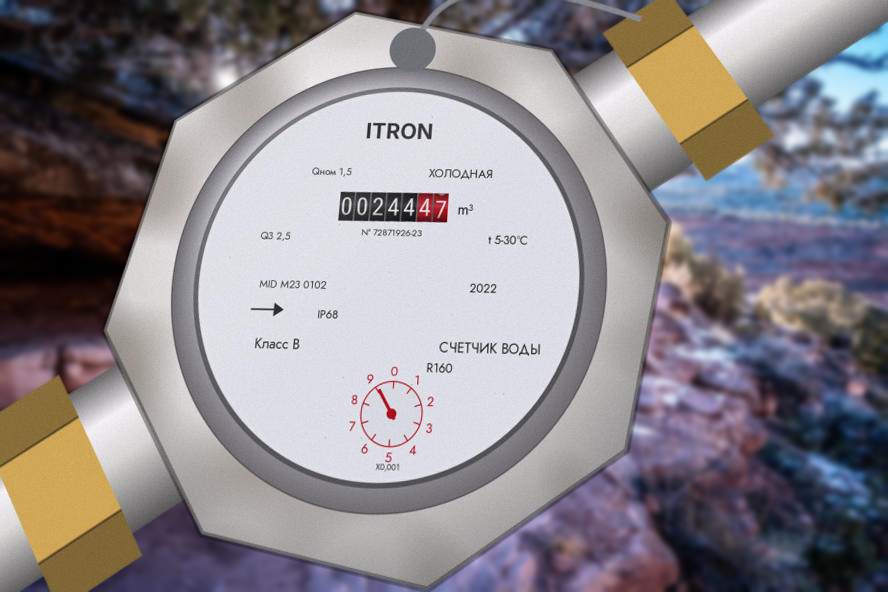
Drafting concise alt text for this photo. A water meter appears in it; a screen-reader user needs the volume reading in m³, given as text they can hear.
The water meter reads 244.469 m³
